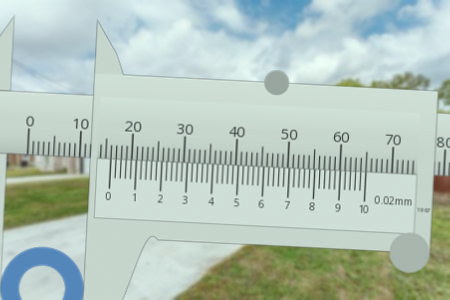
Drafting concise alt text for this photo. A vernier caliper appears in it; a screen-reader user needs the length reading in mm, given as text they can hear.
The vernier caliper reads 16.0 mm
